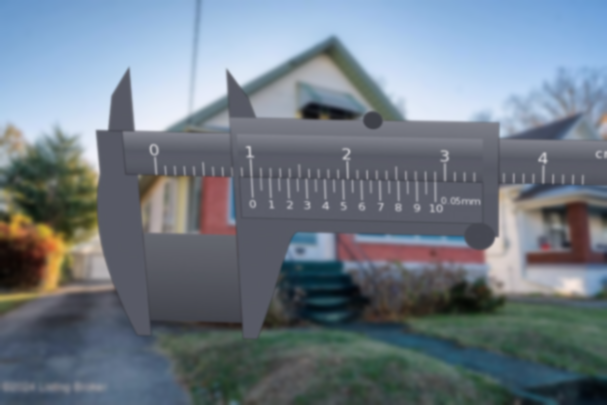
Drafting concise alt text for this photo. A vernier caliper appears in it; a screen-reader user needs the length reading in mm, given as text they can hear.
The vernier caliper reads 10.0 mm
